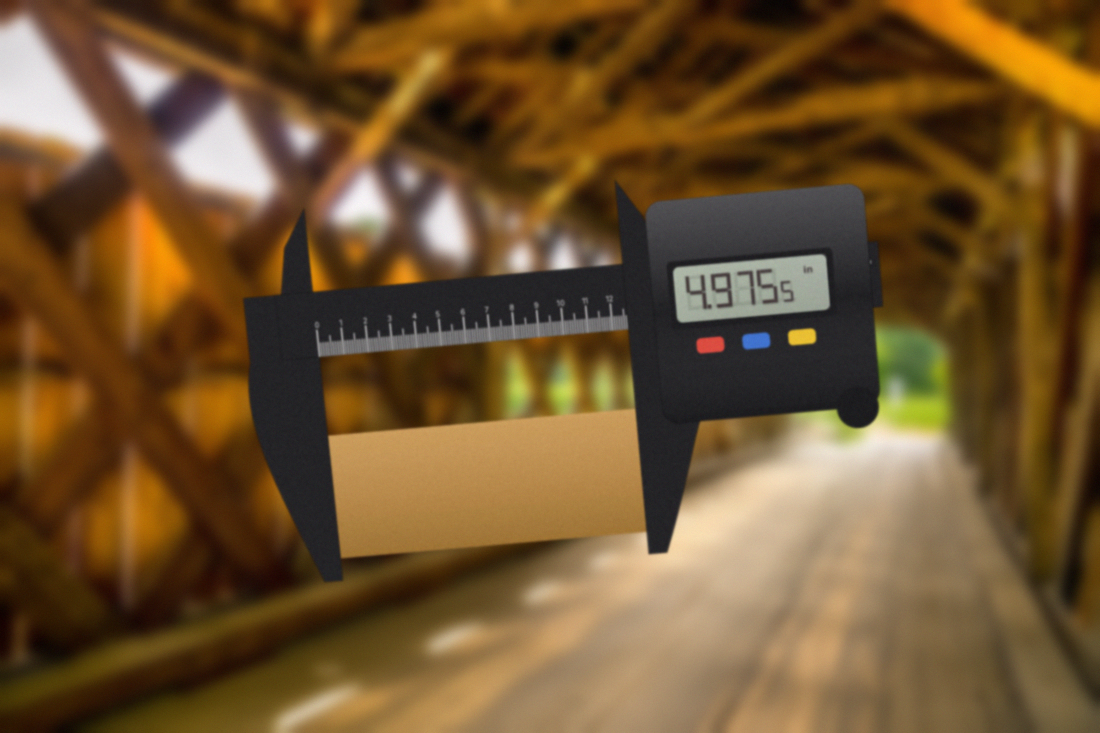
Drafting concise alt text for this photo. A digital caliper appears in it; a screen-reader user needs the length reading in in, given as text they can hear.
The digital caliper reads 4.9755 in
